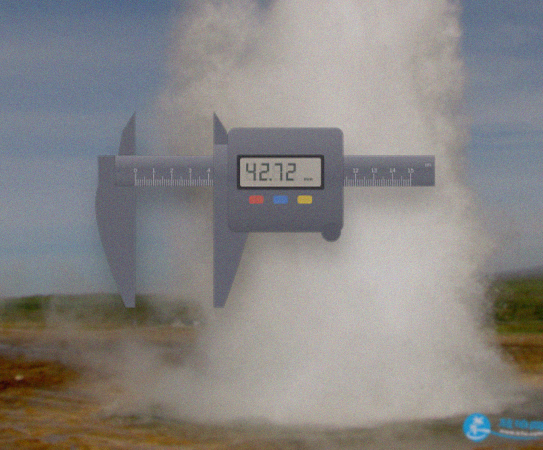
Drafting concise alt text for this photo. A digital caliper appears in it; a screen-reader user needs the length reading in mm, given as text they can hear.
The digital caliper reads 42.72 mm
